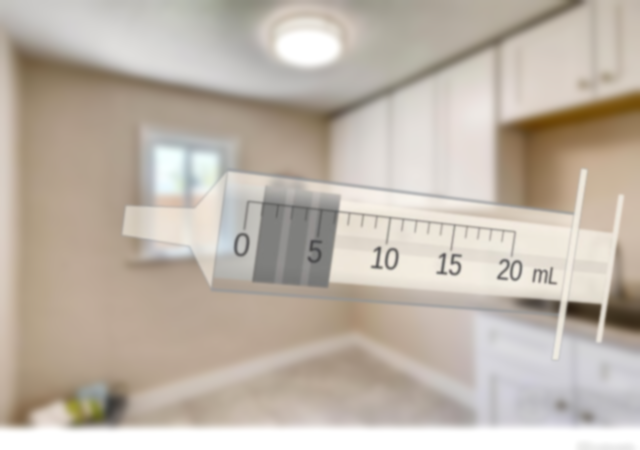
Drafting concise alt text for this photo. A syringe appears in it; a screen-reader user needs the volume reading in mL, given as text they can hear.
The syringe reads 1 mL
